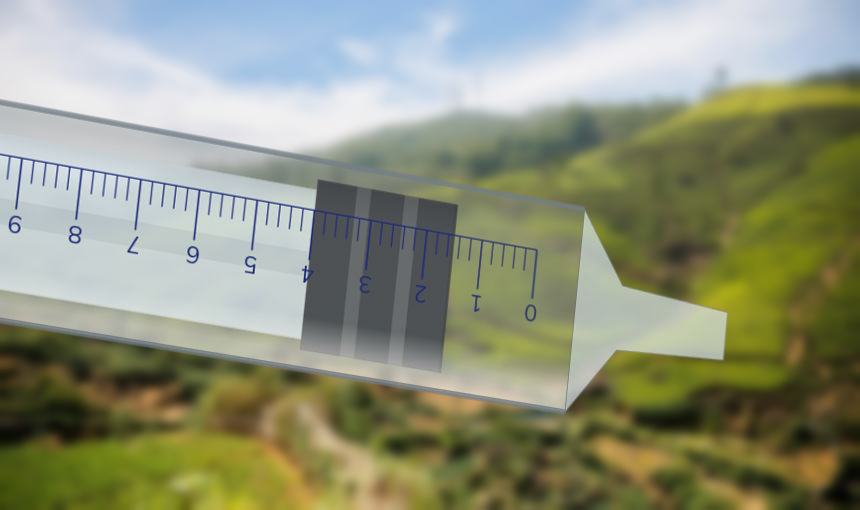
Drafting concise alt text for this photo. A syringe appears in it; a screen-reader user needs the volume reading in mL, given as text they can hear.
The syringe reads 1.5 mL
